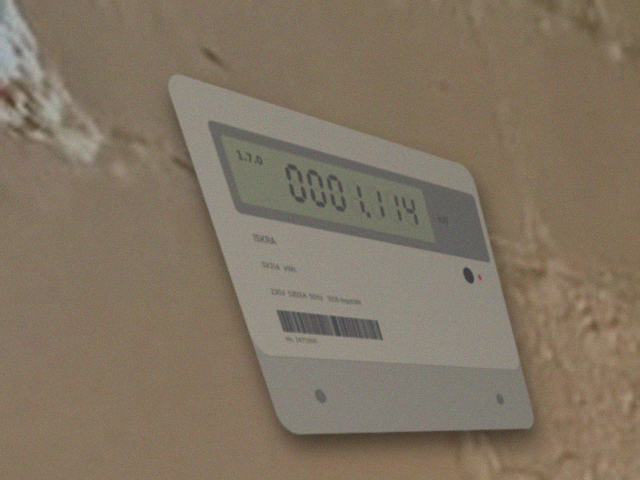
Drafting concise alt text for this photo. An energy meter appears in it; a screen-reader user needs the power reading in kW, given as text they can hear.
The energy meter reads 1.114 kW
